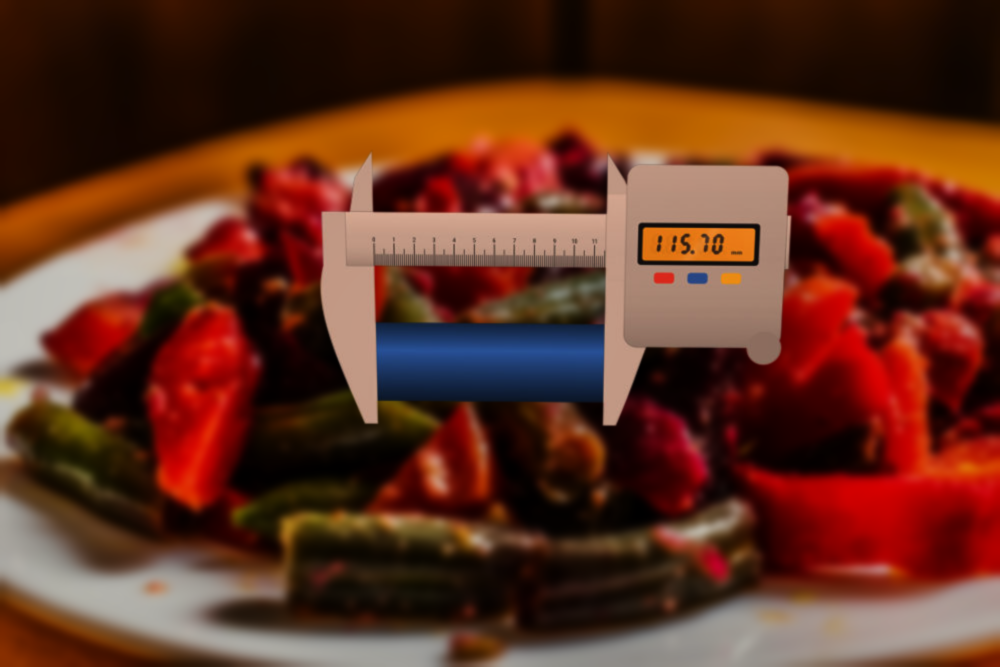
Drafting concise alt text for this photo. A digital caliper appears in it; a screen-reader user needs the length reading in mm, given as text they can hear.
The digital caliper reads 115.70 mm
